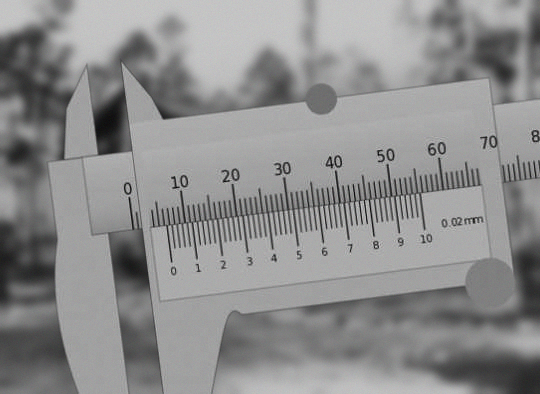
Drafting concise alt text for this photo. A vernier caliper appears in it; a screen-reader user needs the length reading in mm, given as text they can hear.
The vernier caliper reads 6.5 mm
